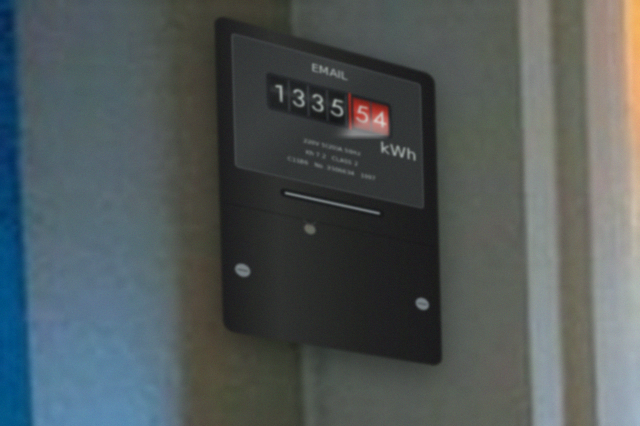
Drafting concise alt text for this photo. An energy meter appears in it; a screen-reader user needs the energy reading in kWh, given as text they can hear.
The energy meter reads 1335.54 kWh
